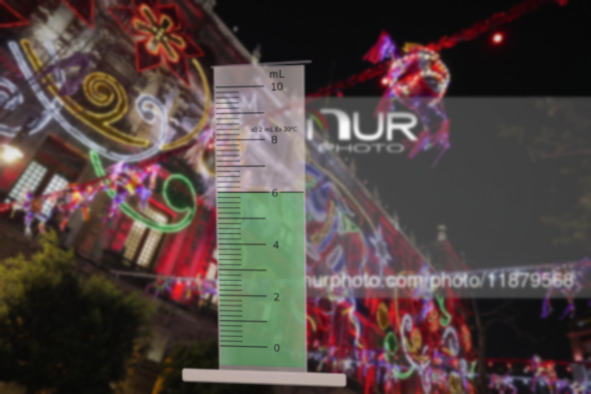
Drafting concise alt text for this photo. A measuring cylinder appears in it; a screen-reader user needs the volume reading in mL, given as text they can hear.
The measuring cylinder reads 6 mL
